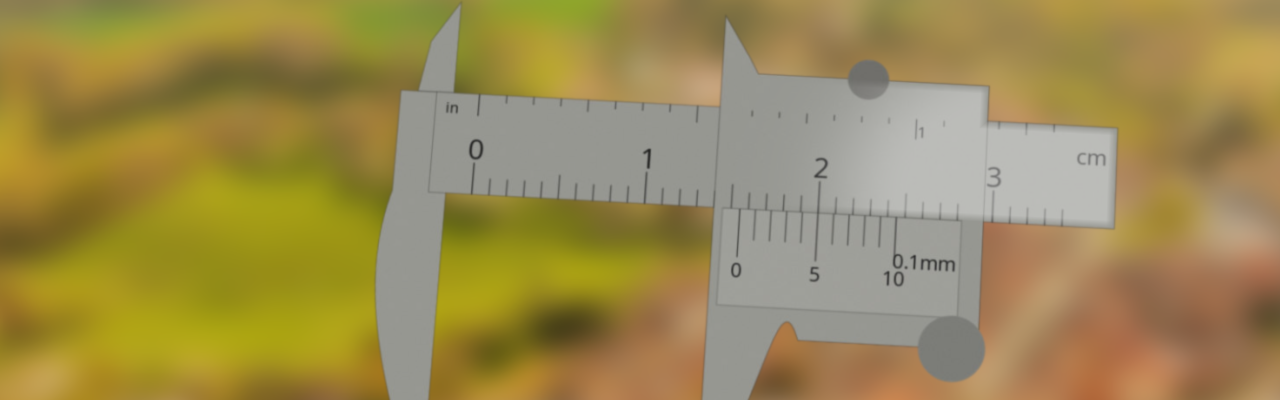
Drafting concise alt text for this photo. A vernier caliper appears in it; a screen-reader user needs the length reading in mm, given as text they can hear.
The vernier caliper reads 15.5 mm
